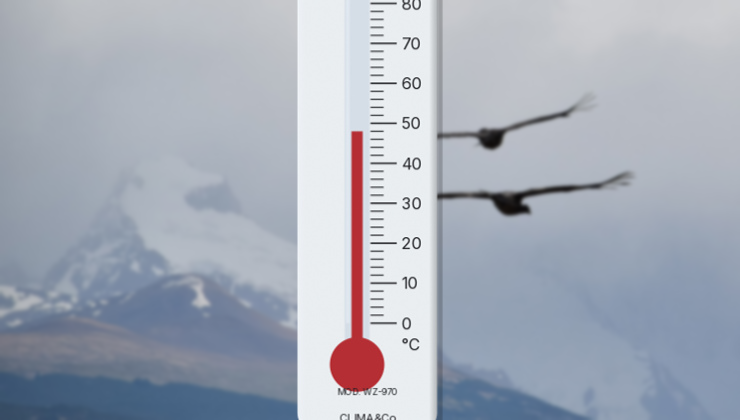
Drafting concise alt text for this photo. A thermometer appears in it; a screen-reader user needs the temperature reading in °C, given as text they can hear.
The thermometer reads 48 °C
